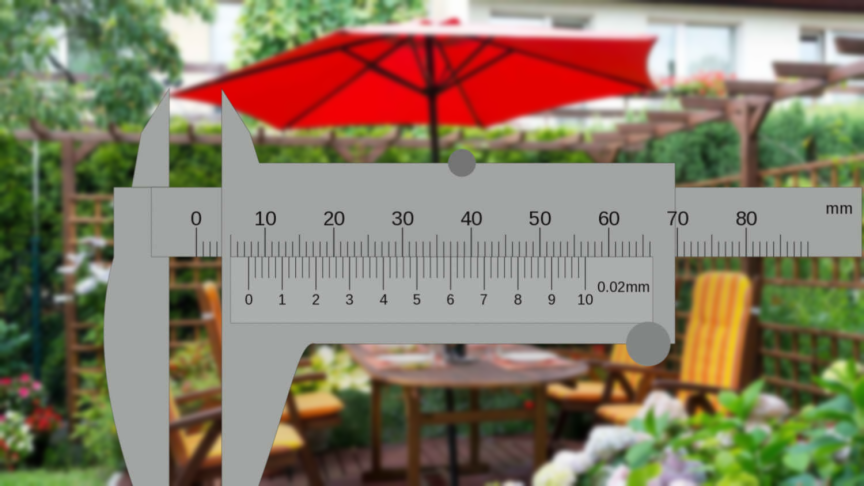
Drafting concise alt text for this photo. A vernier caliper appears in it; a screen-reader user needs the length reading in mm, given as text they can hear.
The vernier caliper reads 7.6 mm
